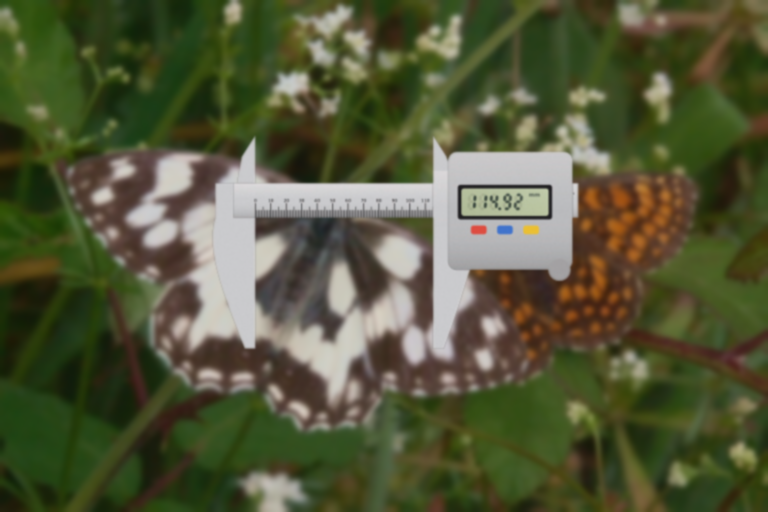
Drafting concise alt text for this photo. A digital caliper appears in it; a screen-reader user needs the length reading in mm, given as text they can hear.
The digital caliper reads 114.92 mm
